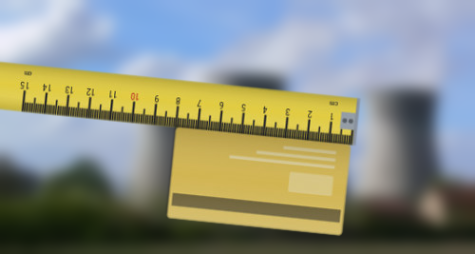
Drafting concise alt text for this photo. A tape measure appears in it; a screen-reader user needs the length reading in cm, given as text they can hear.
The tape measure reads 8 cm
